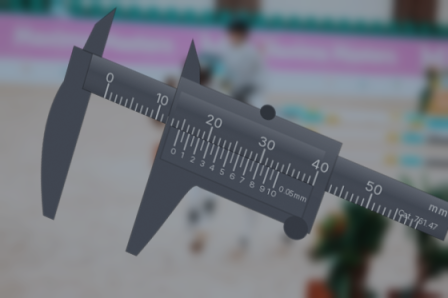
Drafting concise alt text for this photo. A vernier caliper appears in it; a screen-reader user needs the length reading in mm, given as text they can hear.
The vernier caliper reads 14.6 mm
